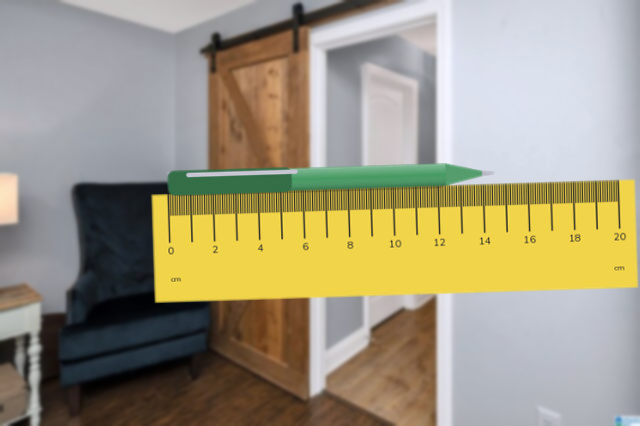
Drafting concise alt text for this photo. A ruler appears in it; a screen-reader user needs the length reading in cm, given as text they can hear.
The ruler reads 14.5 cm
